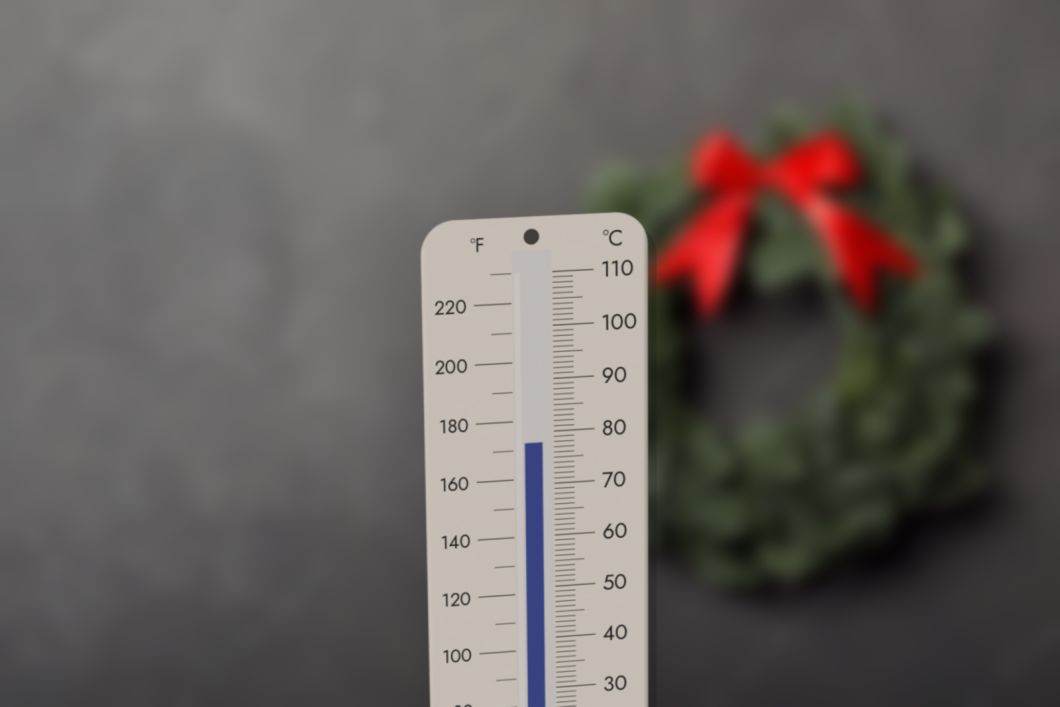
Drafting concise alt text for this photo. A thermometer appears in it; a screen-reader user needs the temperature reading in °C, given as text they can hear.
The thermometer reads 78 °C
